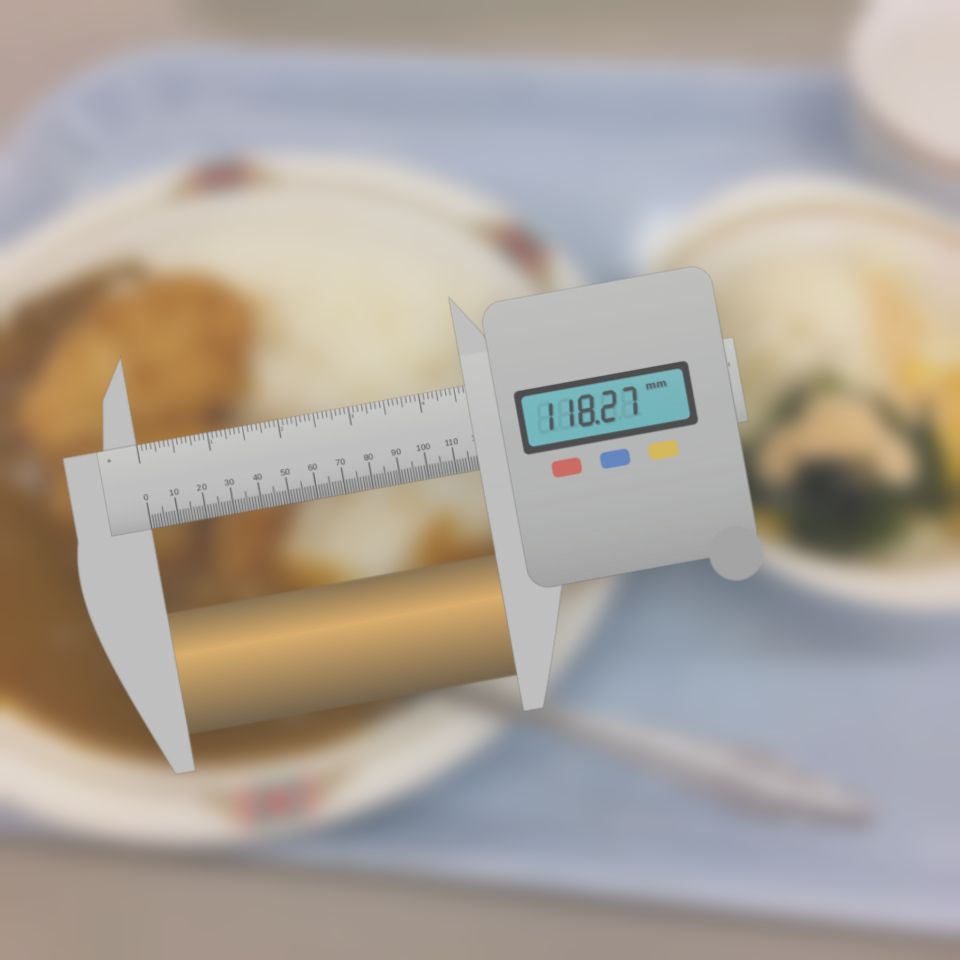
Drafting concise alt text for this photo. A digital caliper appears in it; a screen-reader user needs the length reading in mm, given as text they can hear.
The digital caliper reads 118.27 mm
